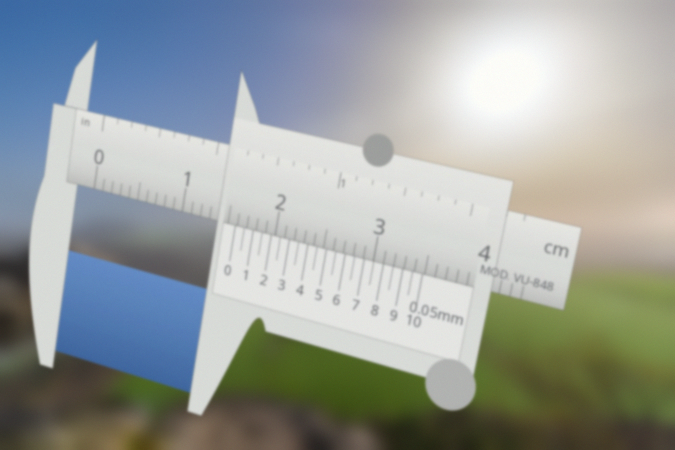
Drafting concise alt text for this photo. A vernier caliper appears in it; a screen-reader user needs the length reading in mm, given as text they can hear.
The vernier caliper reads 15.8 mm
